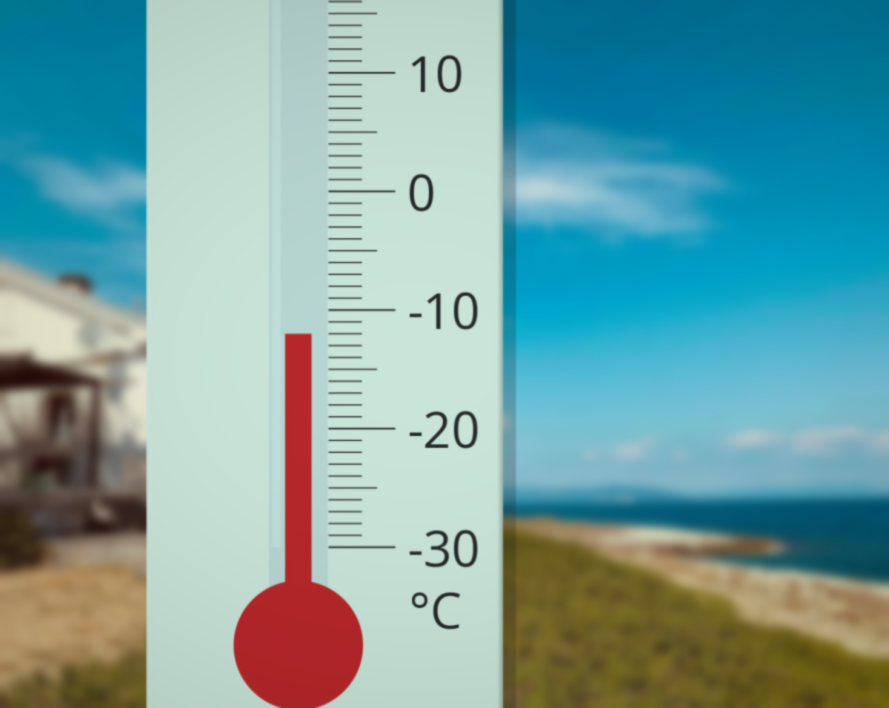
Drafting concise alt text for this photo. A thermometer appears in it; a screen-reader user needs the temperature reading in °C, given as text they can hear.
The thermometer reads -12 °C
